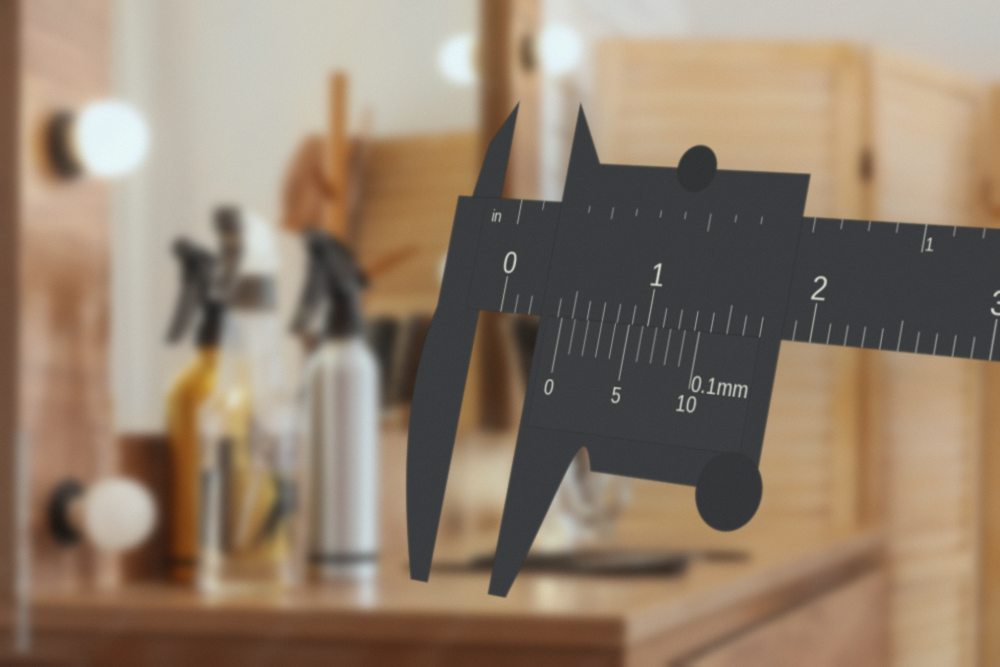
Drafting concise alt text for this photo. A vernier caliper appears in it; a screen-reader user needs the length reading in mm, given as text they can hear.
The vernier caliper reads 4.3 mm
